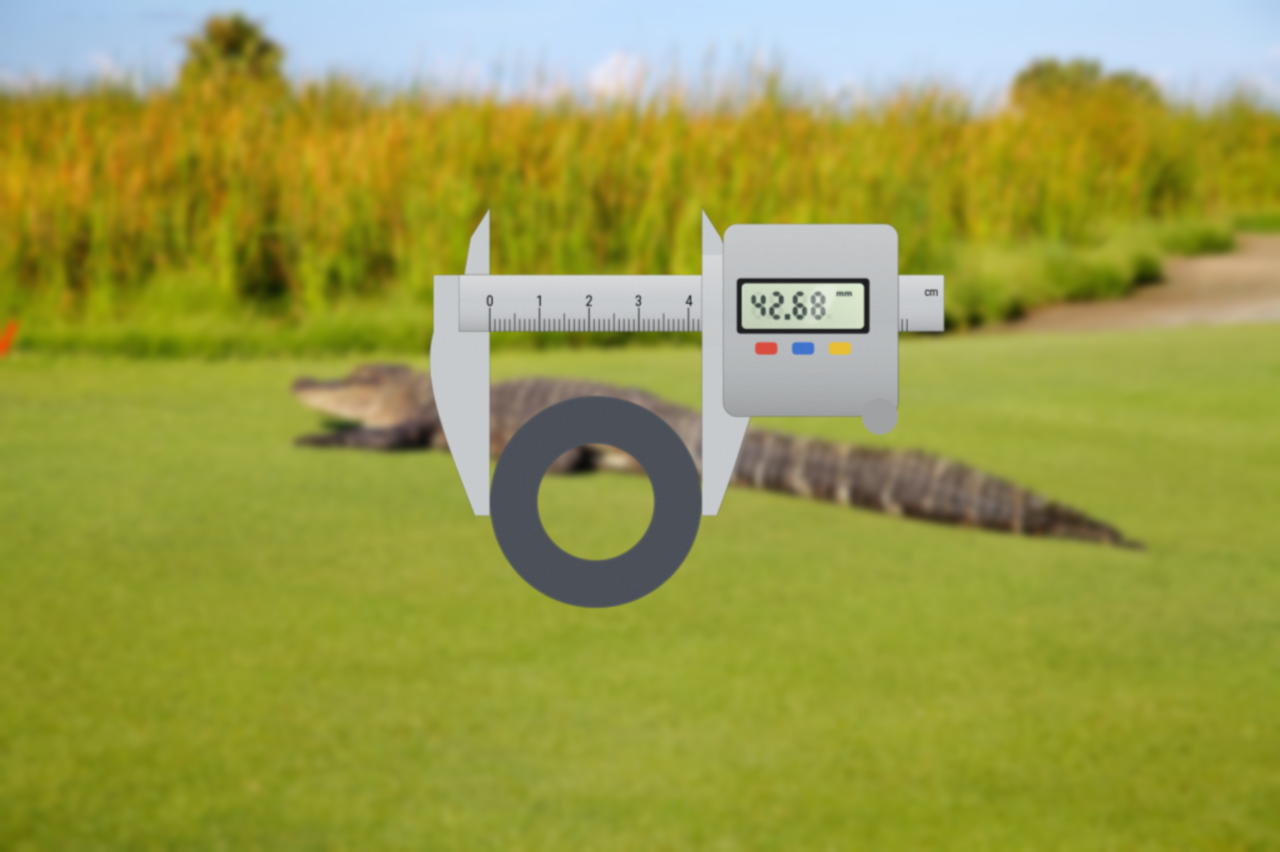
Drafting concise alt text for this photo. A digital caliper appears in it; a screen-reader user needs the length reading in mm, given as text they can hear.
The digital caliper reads 42.68 mm
